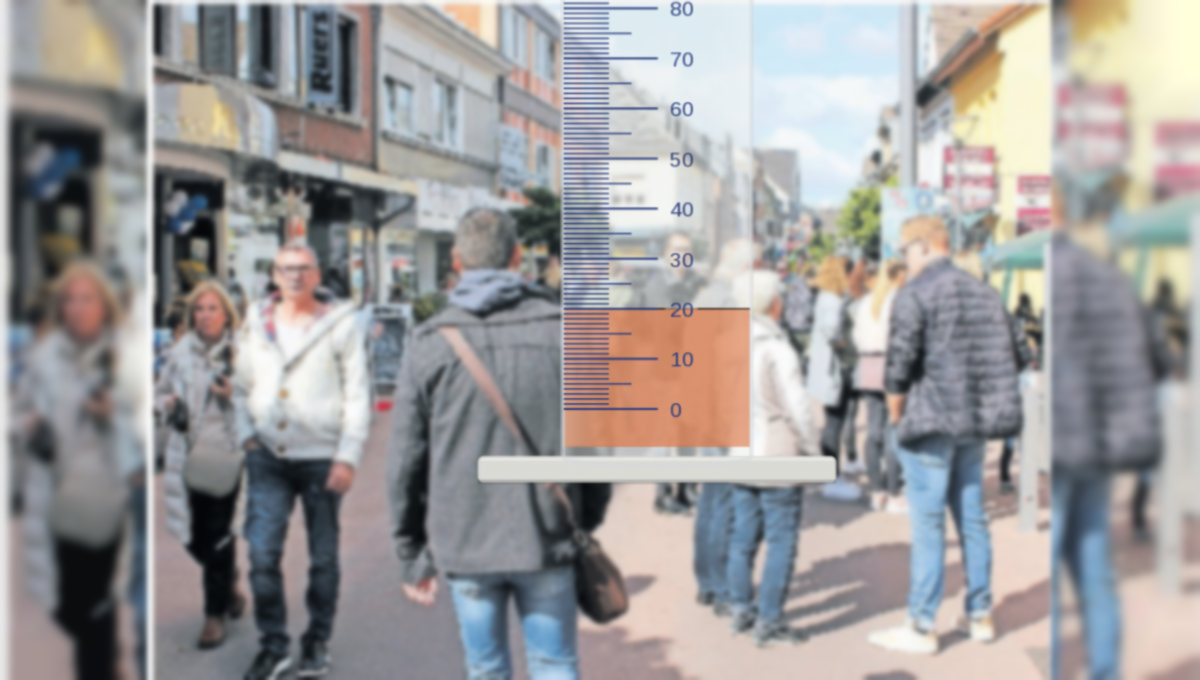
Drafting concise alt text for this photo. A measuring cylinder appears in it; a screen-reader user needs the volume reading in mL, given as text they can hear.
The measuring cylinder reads 20 mL
